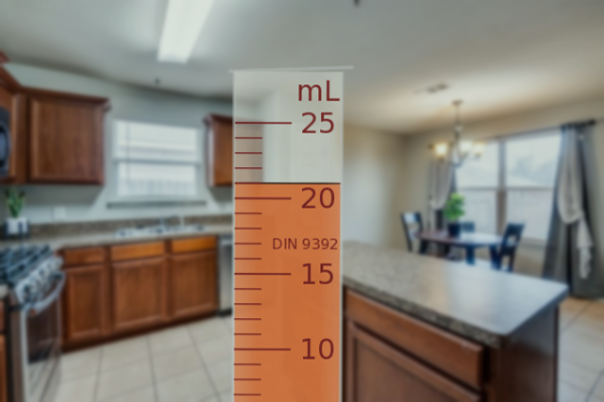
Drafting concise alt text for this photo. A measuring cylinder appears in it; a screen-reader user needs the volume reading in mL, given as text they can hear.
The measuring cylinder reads 21 mL
